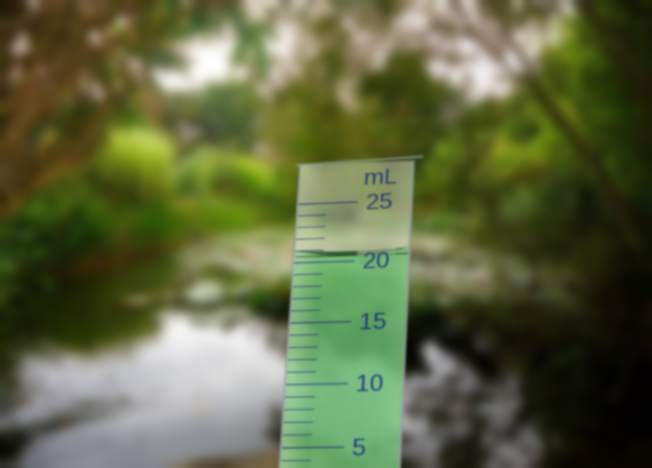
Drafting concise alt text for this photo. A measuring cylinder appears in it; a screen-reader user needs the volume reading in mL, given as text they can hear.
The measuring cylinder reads 20.5 mL
